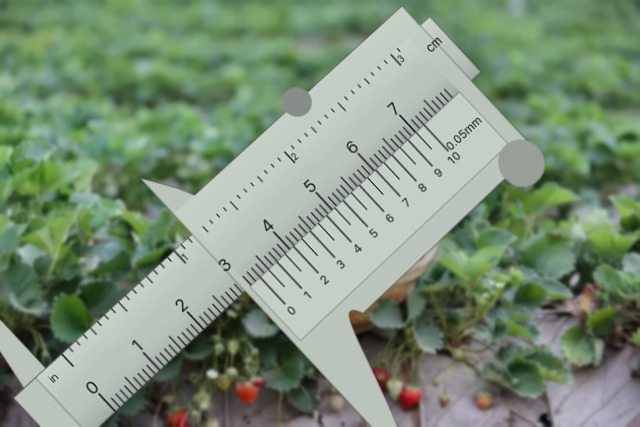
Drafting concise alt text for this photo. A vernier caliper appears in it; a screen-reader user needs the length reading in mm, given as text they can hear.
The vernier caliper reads 33.0 mm
